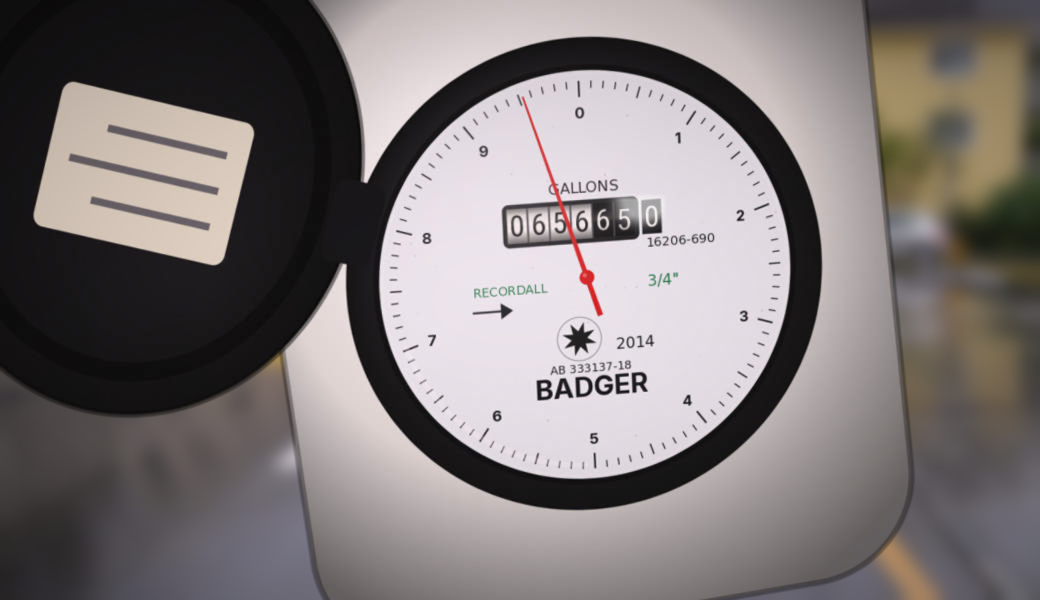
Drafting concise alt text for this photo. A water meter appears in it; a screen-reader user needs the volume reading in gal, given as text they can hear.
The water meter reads 656649.5 gal
